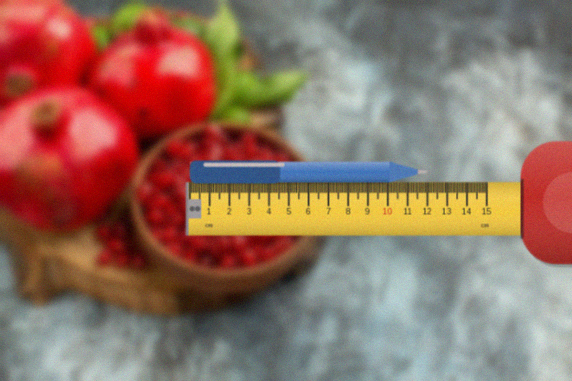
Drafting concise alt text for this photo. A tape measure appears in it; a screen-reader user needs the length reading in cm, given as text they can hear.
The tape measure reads 12 cm
